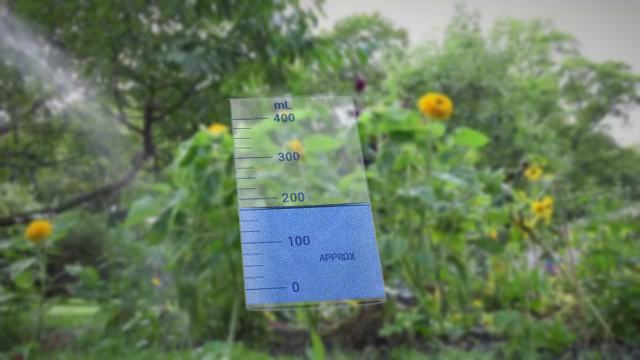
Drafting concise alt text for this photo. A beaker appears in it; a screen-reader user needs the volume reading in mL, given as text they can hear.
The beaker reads 175 mL
